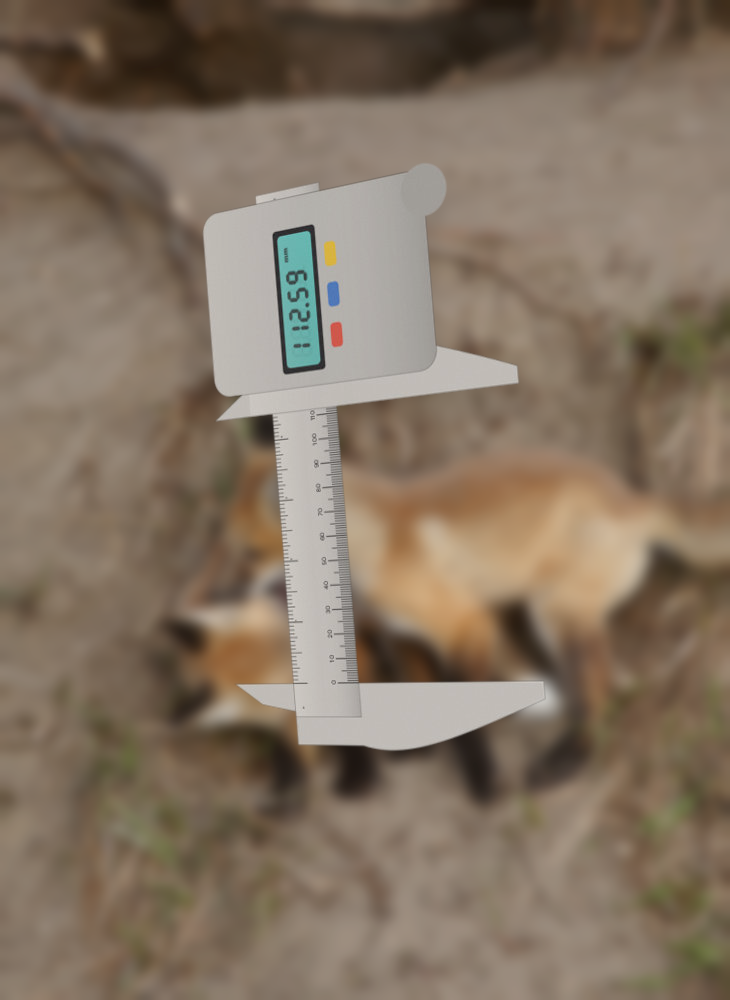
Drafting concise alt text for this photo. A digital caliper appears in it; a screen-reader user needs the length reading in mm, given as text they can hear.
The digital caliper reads 112.59 mm
